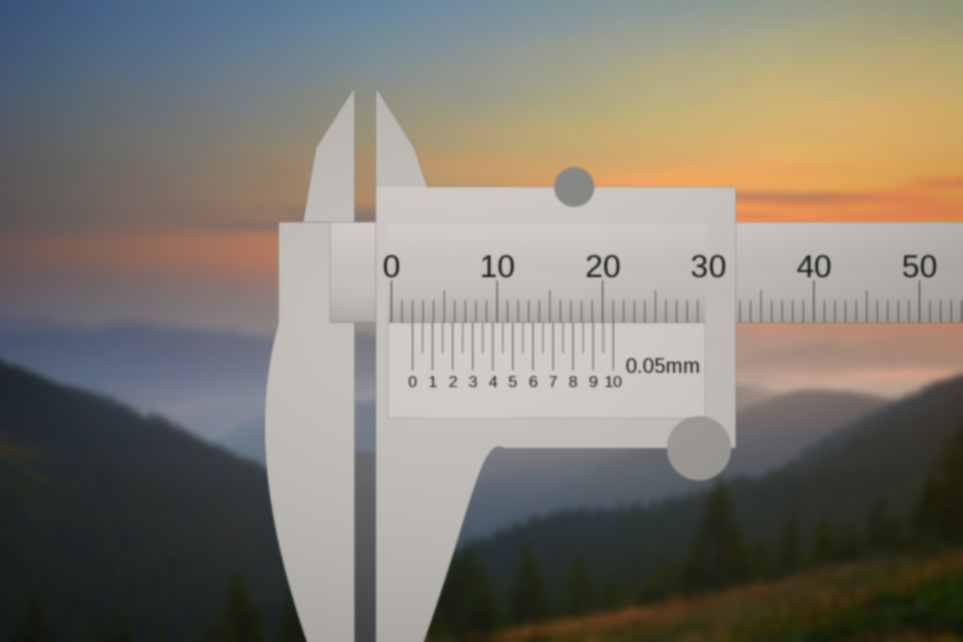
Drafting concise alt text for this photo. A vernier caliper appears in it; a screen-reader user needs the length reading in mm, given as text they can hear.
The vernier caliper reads 2.0 mm
